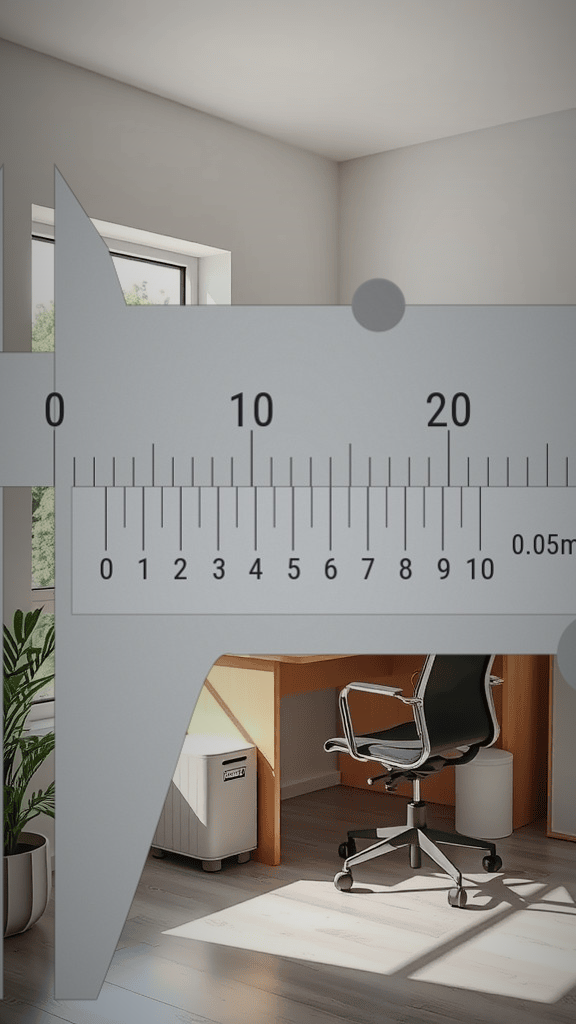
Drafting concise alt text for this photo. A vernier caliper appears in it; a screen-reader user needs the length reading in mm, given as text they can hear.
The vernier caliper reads 2.6 mm
